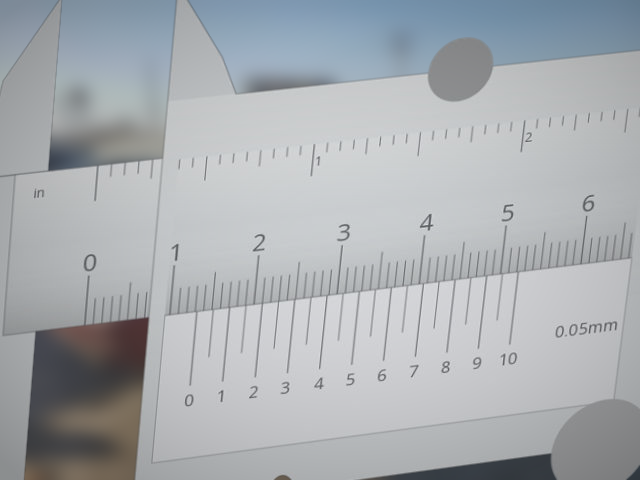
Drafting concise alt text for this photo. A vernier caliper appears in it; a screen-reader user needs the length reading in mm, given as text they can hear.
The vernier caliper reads 13.2 mm
